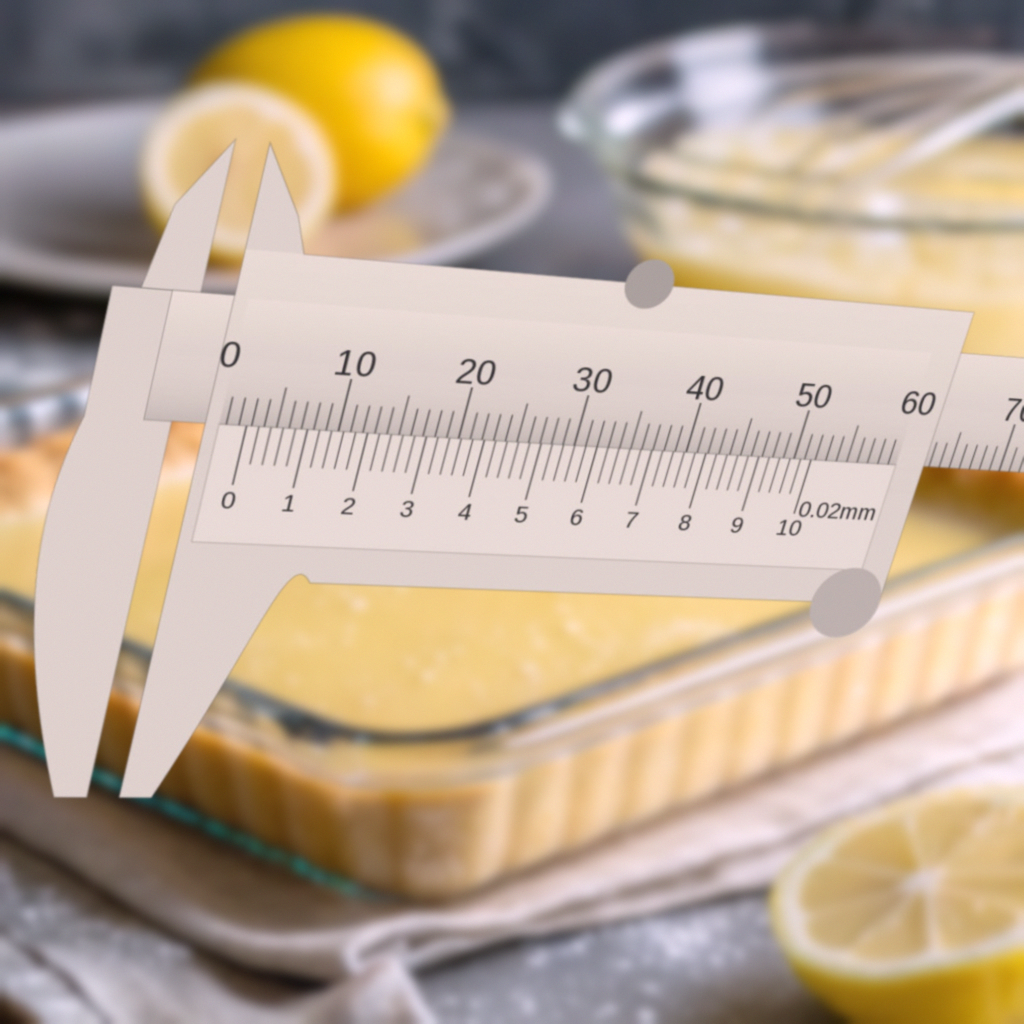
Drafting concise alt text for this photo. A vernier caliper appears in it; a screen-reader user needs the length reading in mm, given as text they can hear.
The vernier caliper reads 2.6 mm
